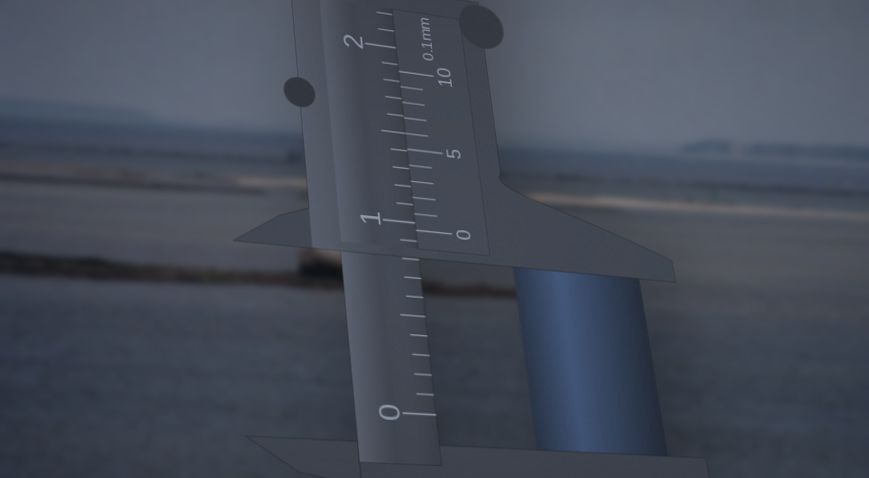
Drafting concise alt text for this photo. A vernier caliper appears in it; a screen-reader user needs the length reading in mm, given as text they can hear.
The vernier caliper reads 9.6 mm
